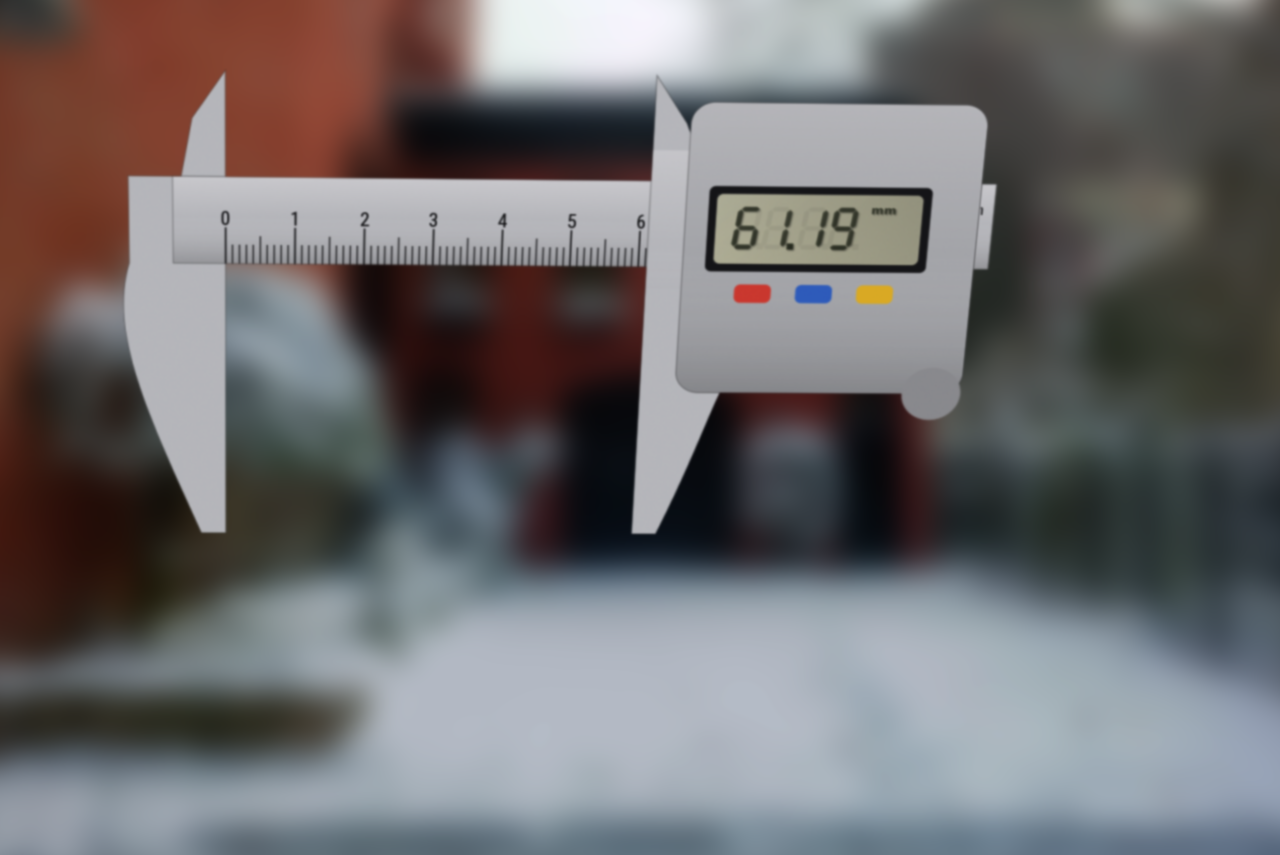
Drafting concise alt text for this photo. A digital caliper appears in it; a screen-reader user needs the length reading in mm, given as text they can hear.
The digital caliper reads 61.19 mm
